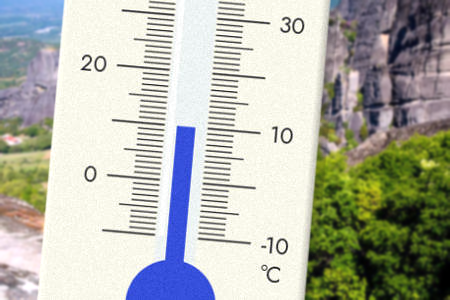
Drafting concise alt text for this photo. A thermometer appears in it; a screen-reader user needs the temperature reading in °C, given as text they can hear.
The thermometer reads 10 °C
